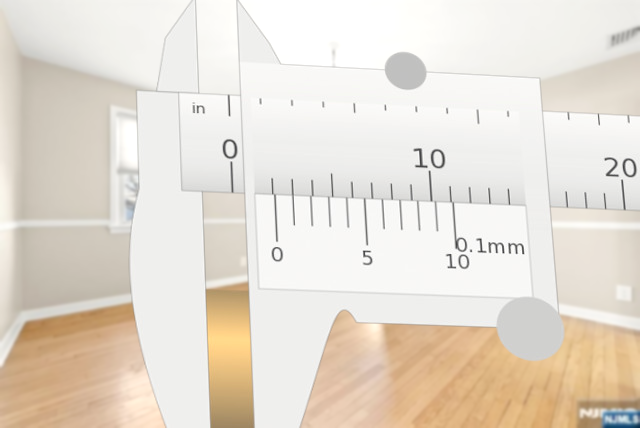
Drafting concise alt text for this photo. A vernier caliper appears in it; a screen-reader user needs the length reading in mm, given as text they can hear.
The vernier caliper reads 2.1 mm
